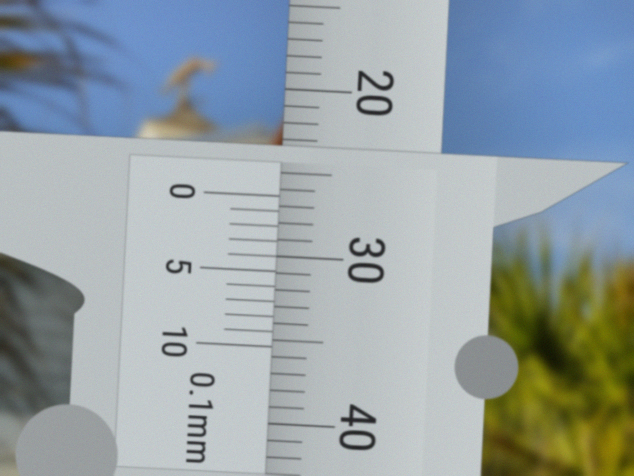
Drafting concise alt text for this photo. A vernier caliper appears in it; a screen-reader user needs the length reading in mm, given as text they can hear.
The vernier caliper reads 26.4 mm
